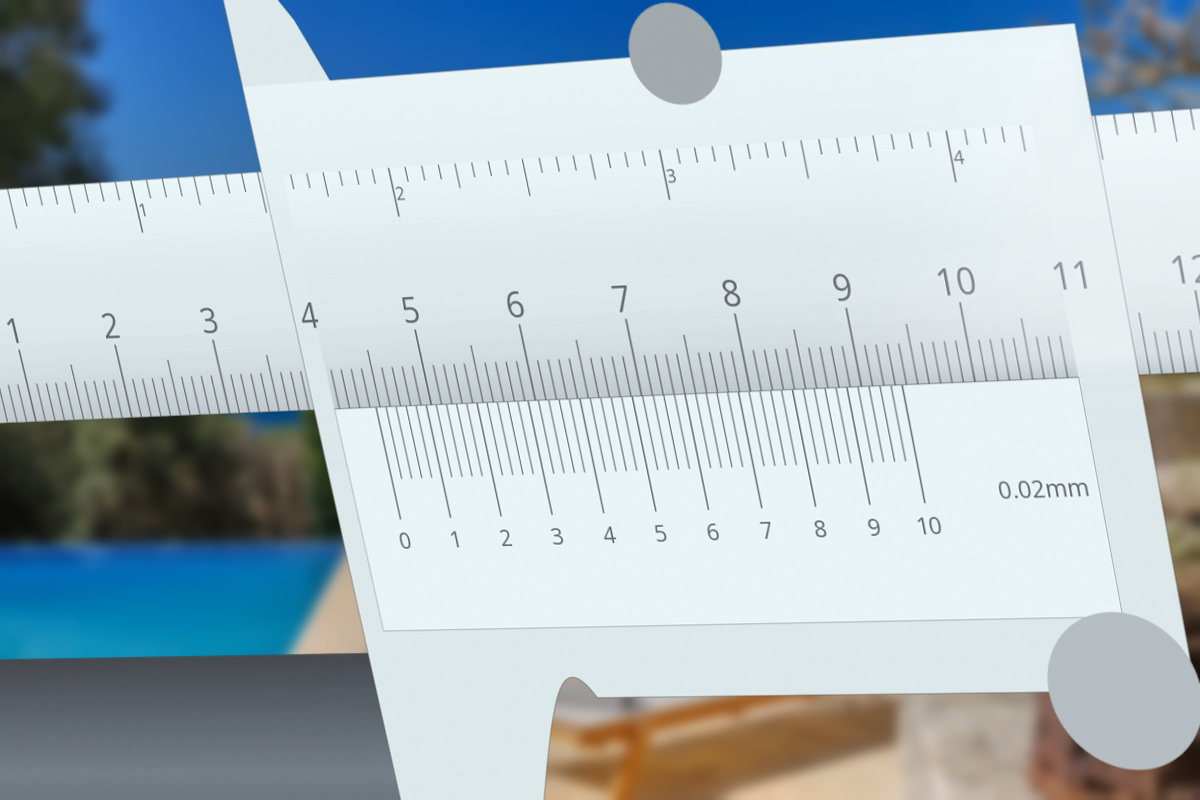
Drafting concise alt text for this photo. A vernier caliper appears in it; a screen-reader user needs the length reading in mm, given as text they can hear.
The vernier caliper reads 44.6 mm
